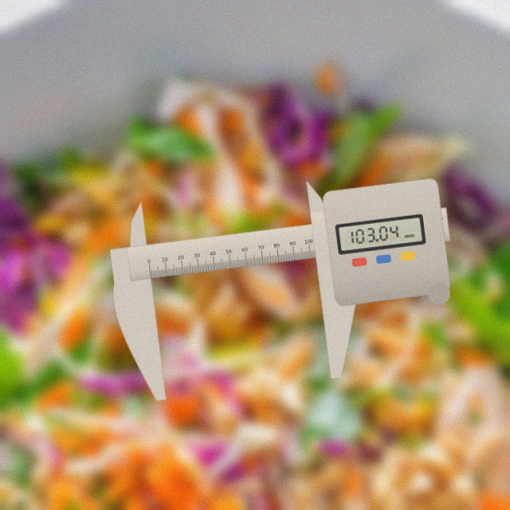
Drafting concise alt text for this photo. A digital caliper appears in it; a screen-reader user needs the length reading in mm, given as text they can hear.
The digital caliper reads 103.04 mm
